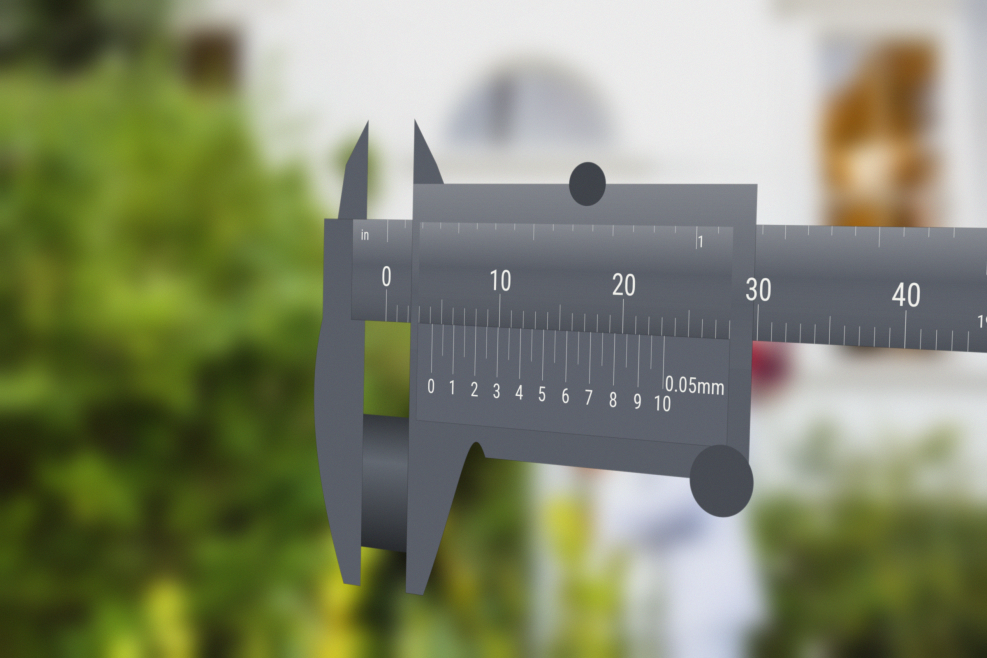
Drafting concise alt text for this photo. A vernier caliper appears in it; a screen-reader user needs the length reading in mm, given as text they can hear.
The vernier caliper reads 4.2 mm
